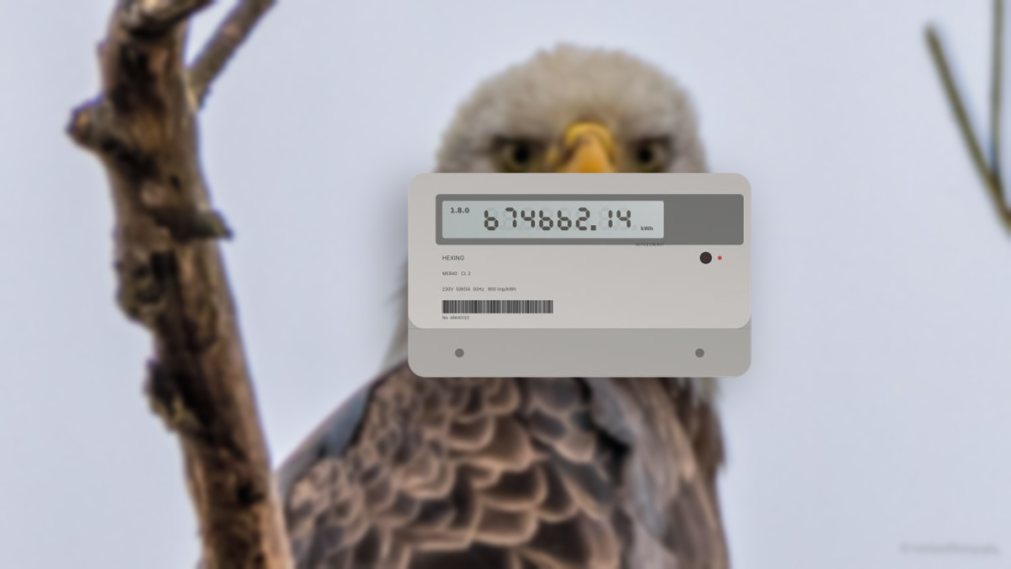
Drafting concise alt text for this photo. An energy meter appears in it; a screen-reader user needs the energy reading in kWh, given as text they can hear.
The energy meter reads 674662.14 kWh
